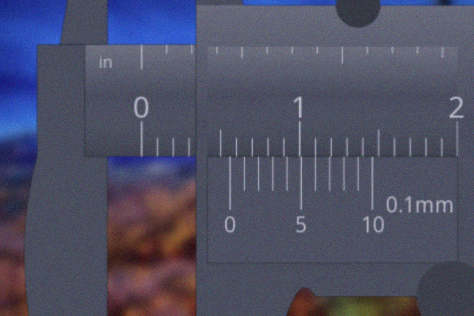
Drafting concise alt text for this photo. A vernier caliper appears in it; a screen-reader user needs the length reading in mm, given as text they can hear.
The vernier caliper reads 5.6 mm
